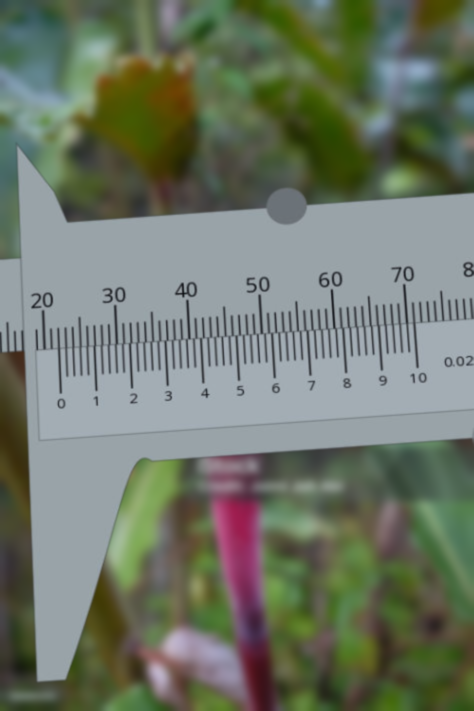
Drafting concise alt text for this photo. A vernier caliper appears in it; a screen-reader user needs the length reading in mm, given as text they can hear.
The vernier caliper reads 22.0 mm
